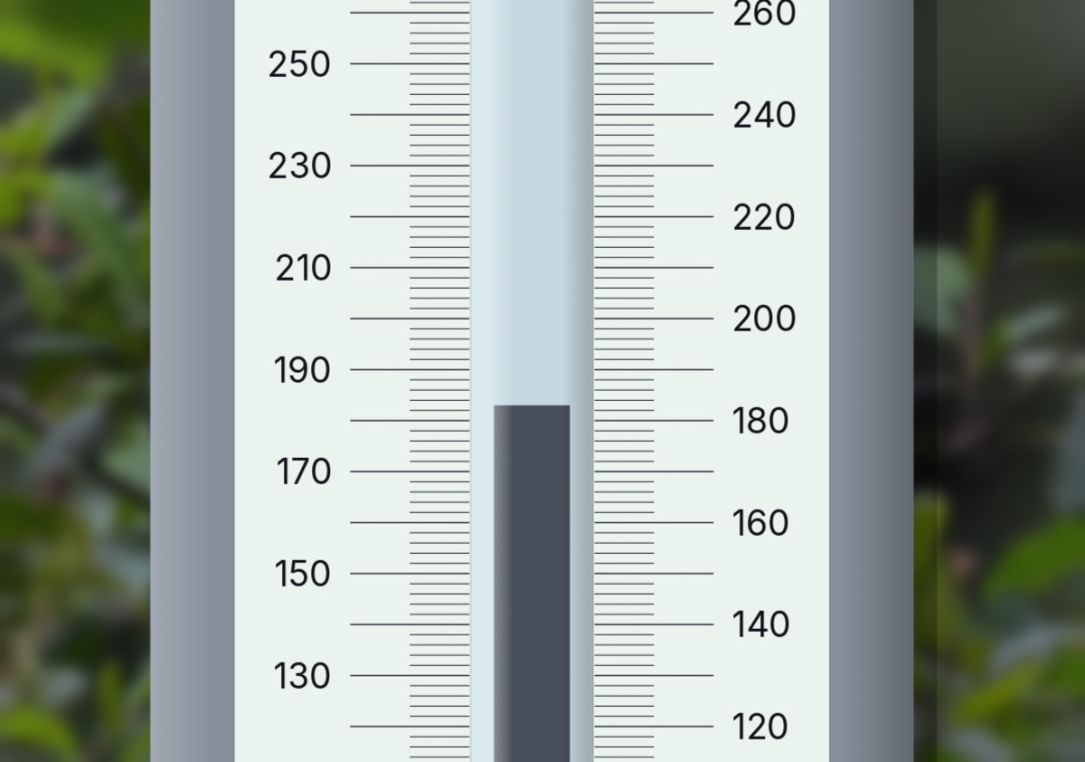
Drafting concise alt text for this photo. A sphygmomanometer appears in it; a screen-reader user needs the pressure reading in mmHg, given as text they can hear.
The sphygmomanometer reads 183 mmHg
